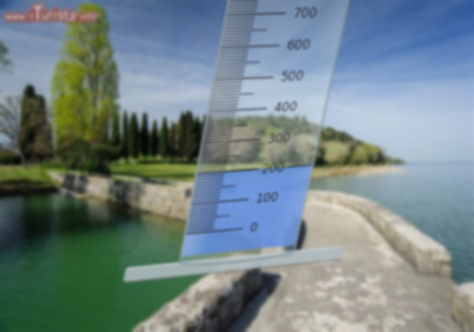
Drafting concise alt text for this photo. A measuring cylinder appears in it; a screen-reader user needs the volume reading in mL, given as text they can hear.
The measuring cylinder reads 200 mL
